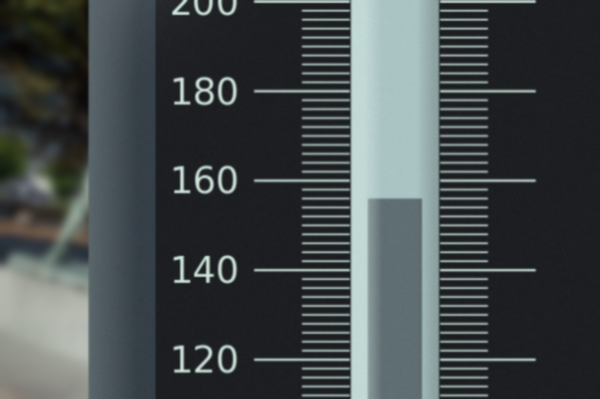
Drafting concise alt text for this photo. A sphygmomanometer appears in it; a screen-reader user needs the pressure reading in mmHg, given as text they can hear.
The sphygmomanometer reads 156 mmHg
